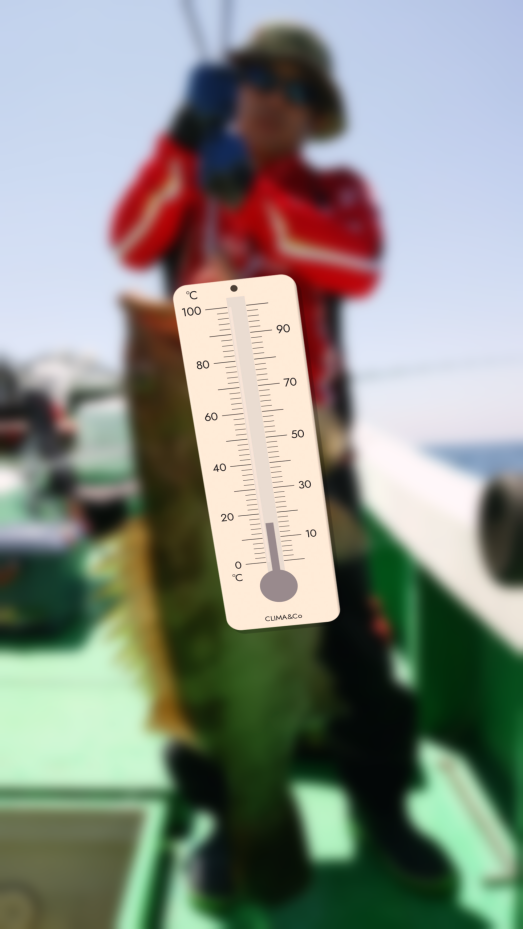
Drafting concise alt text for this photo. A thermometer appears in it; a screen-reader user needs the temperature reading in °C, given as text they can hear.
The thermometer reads 16 °C
